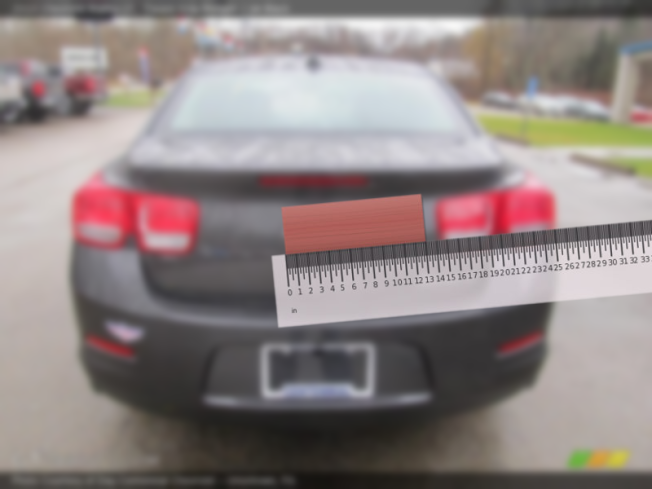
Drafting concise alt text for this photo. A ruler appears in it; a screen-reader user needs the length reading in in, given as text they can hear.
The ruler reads 13 in
